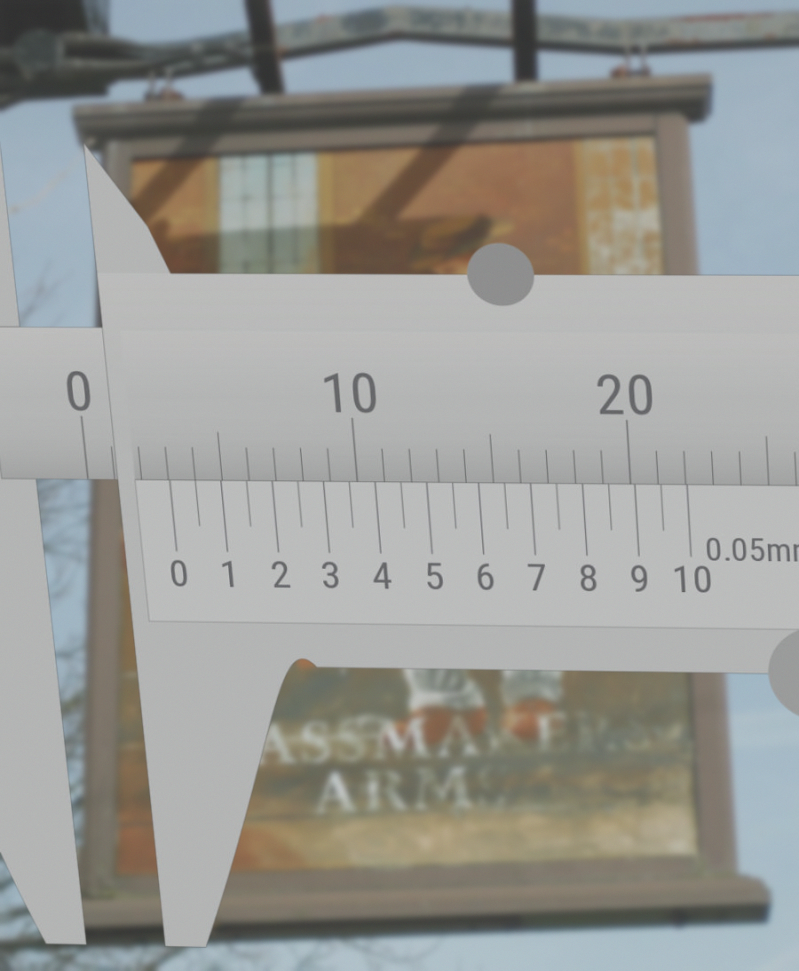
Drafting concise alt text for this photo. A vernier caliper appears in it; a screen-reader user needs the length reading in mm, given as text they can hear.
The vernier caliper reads 3.05 mm
